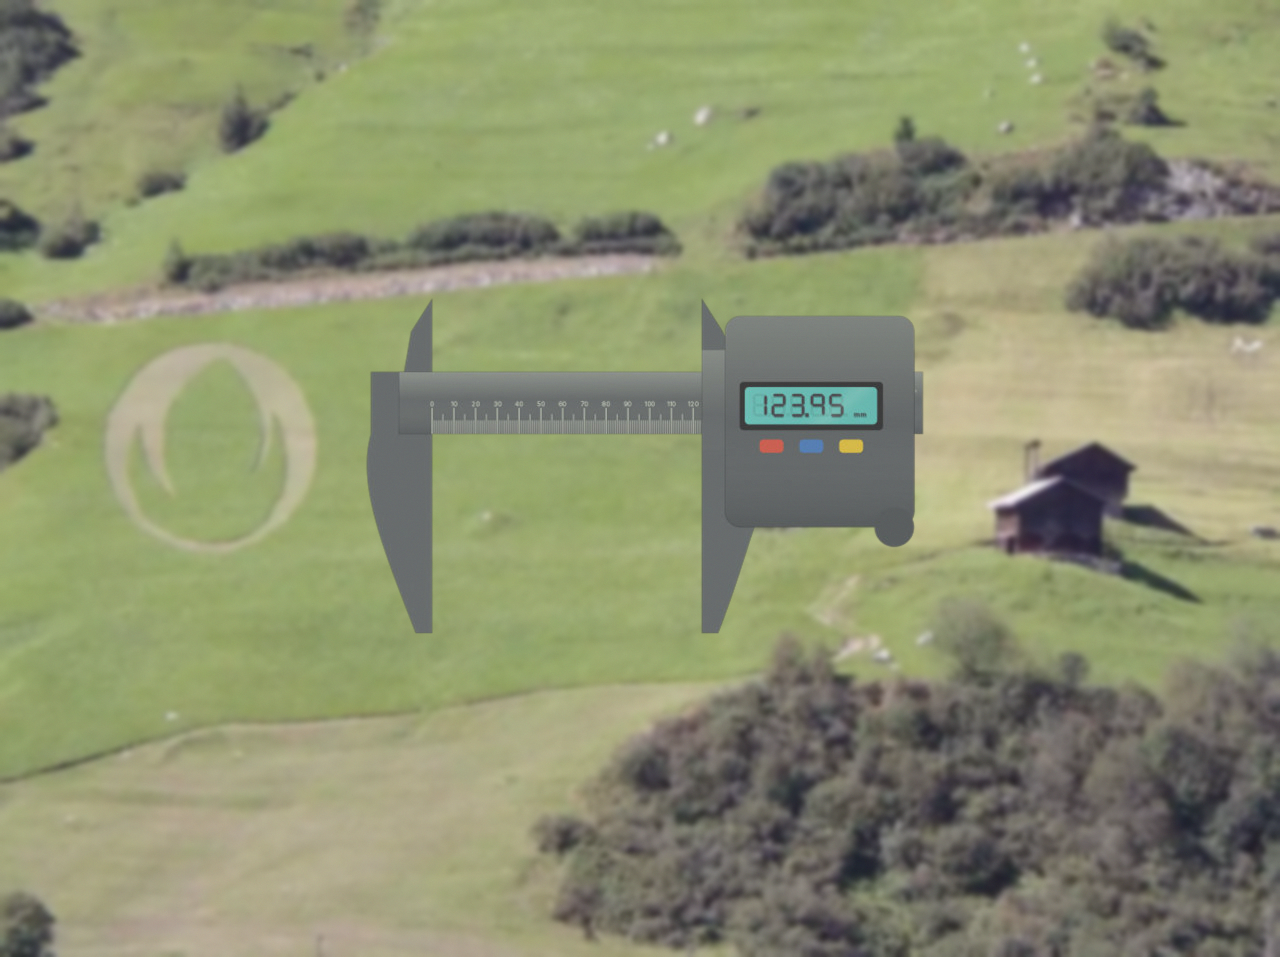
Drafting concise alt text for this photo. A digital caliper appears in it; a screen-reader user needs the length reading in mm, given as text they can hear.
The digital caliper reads 123.95 mm
